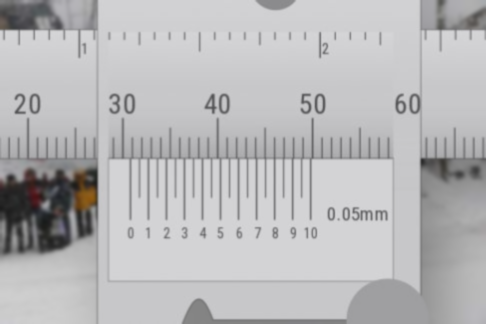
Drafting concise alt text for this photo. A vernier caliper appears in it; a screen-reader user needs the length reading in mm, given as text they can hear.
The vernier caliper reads 30.8 mm
